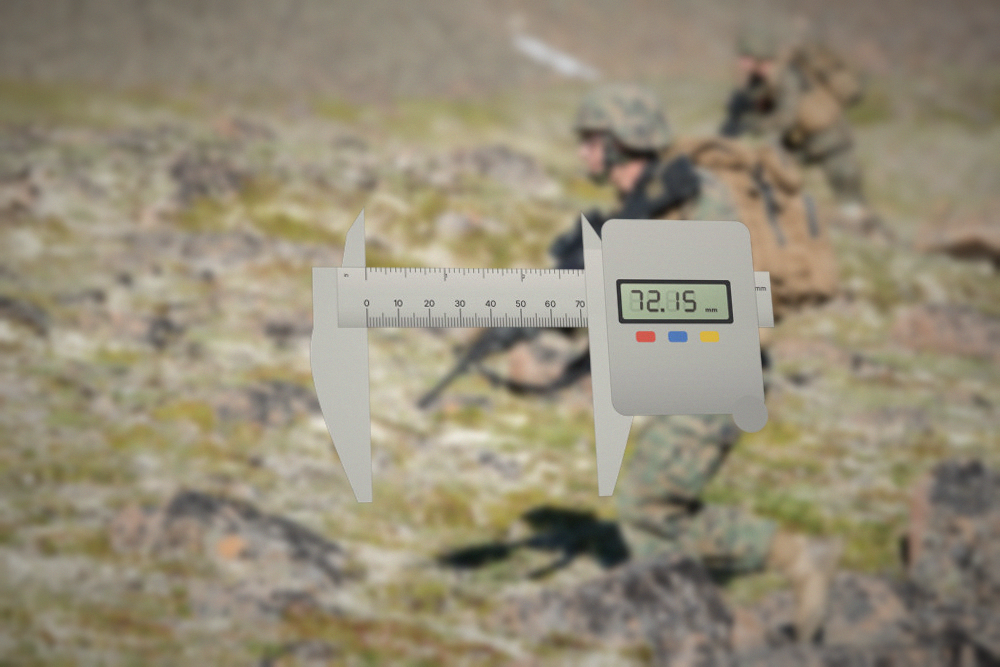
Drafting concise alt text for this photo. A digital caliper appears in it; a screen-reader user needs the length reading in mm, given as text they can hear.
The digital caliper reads 72.15 mm
